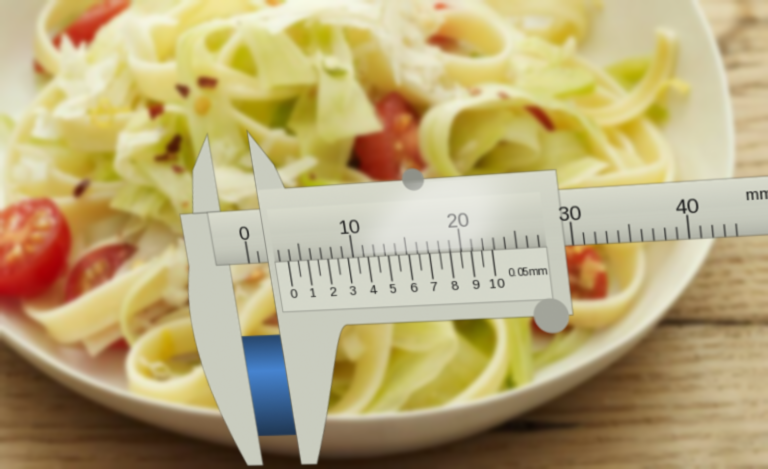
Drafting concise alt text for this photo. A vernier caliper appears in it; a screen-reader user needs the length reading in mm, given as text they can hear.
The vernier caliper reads 3.8 mm
